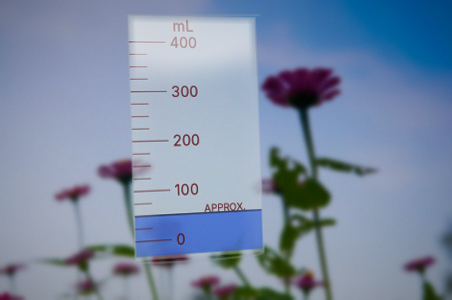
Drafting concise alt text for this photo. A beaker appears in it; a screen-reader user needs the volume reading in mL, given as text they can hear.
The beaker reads 50 mL
